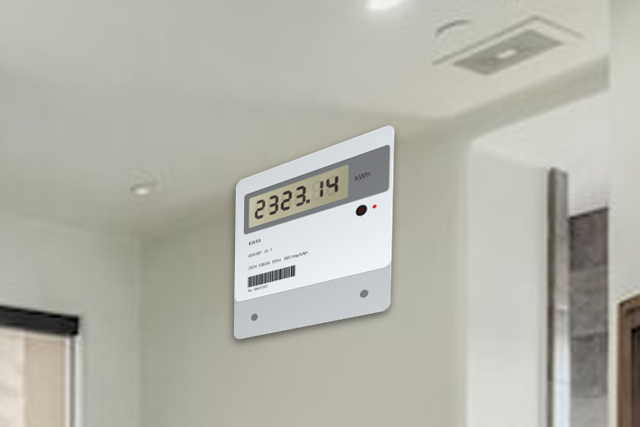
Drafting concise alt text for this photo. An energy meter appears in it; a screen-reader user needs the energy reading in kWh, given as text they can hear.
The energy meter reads 2323.14 kWh
